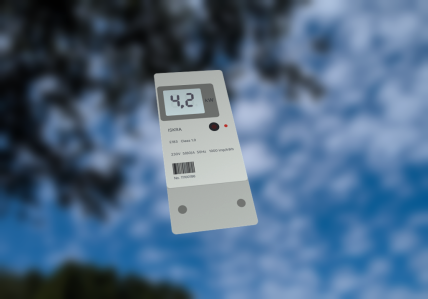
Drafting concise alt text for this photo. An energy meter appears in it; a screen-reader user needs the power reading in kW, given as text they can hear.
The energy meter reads 4.2 kW
